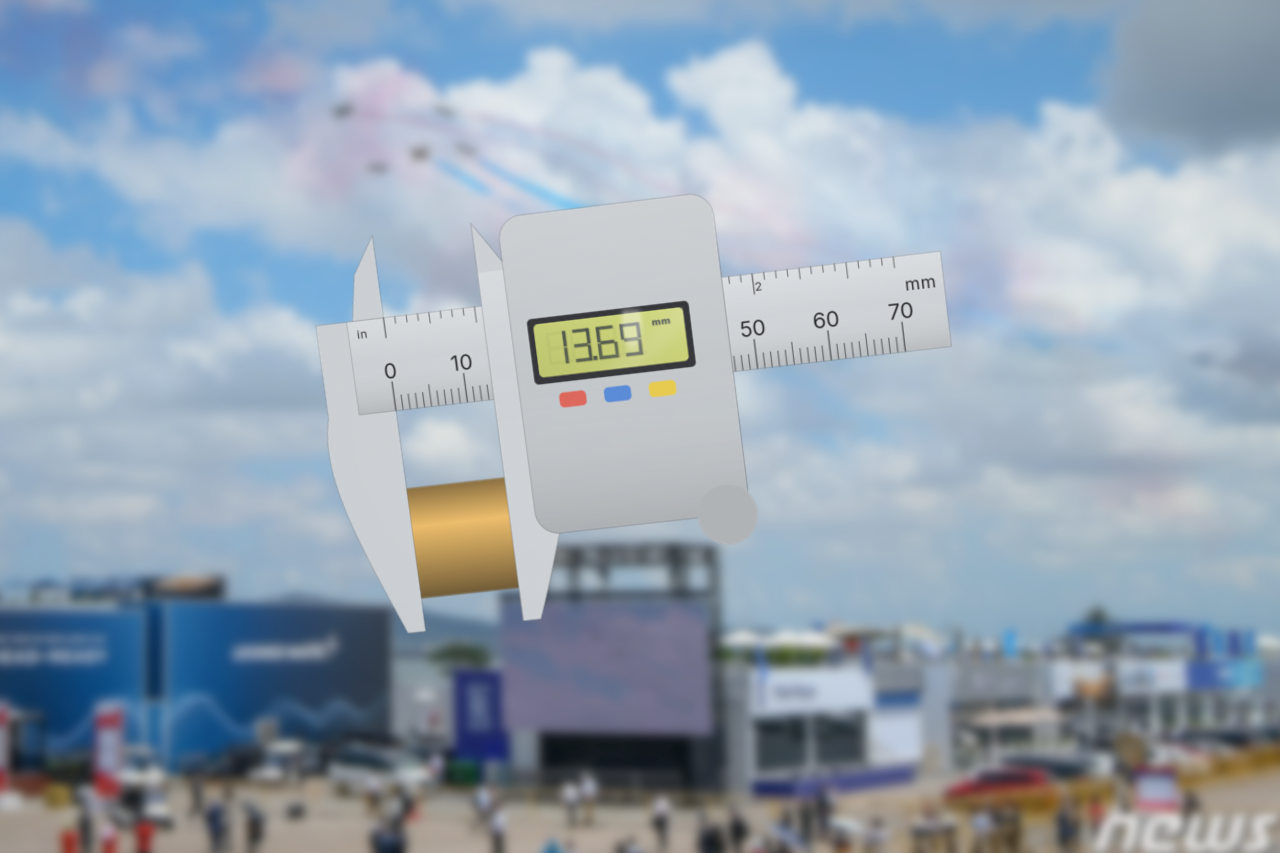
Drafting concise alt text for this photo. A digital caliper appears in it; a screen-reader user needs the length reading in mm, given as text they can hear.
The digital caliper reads 13.69 mm
